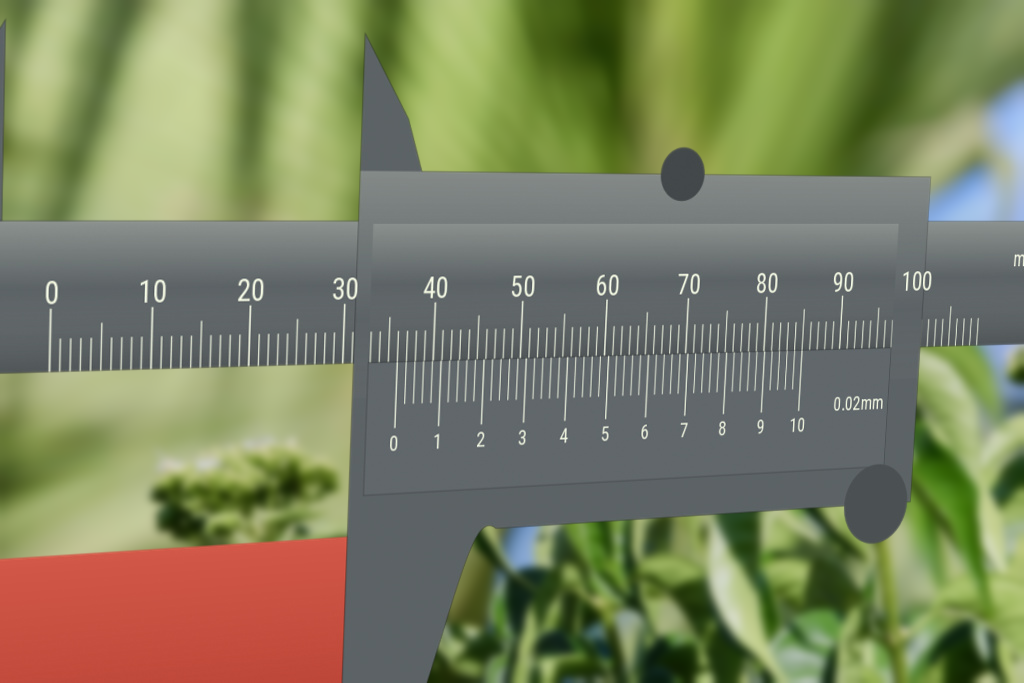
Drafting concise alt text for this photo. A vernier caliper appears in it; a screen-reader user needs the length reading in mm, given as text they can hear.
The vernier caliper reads 36.0 mm
